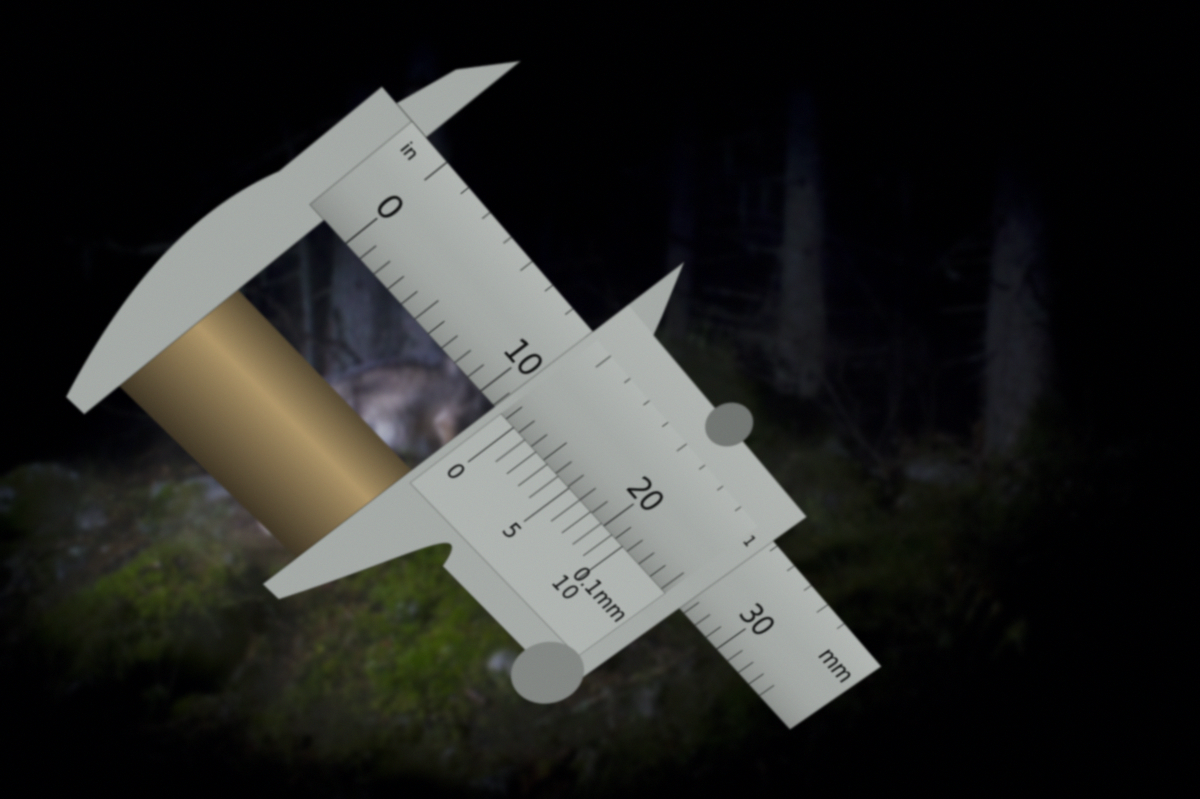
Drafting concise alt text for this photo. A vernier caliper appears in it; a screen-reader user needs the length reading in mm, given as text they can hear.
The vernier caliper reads 12.6 mm
